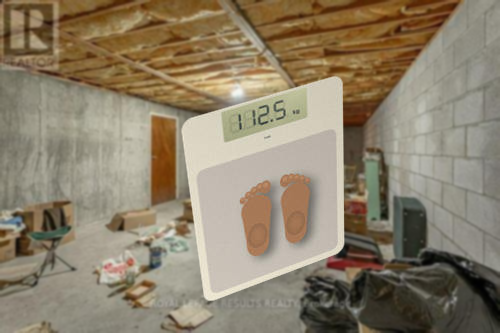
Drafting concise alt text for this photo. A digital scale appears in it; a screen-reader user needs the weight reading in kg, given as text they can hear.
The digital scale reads 112.5 kg
